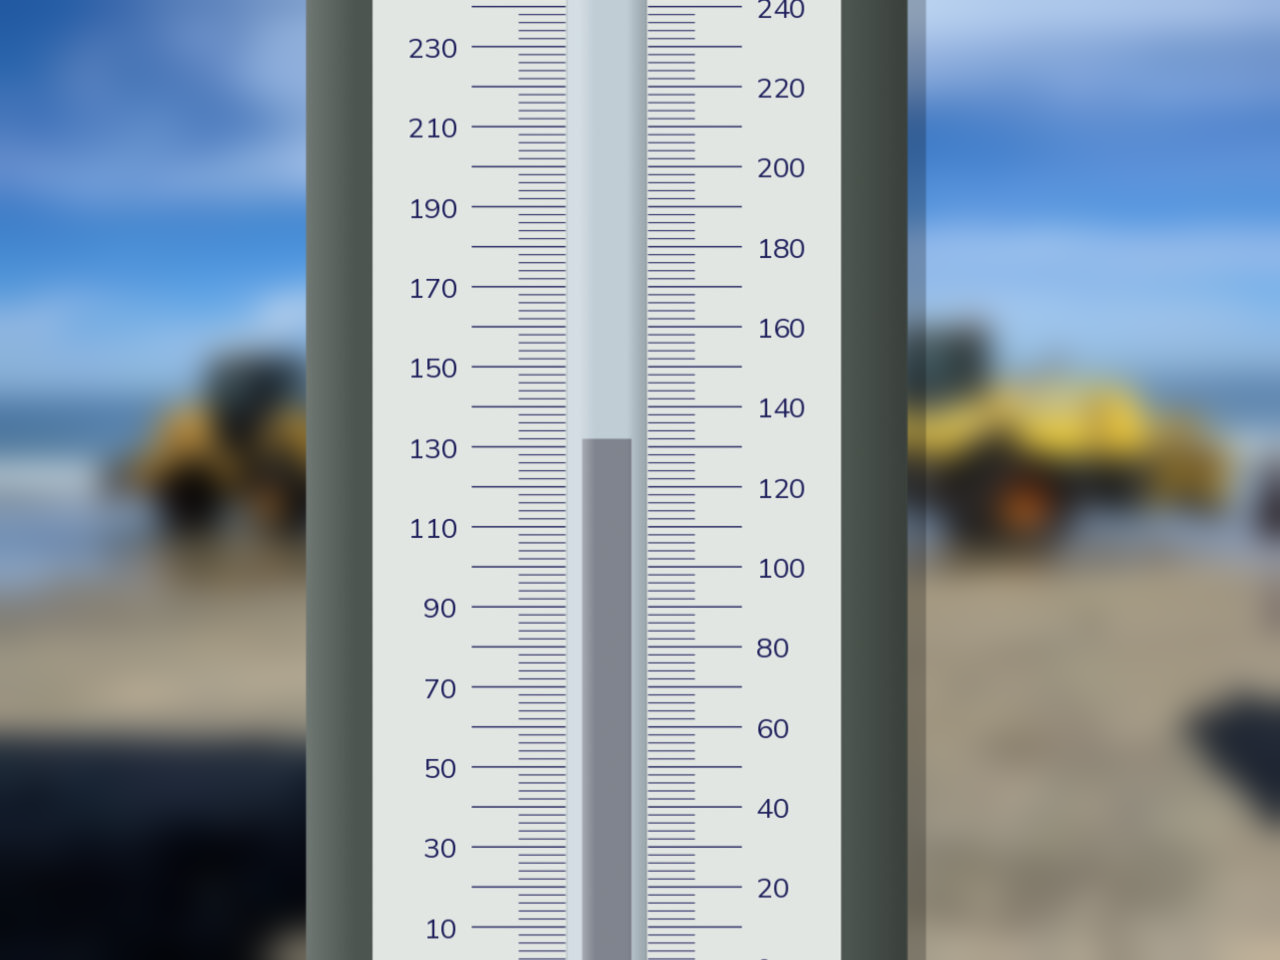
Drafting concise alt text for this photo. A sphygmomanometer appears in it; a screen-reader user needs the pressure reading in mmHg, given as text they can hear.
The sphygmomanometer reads 132 mmHg
